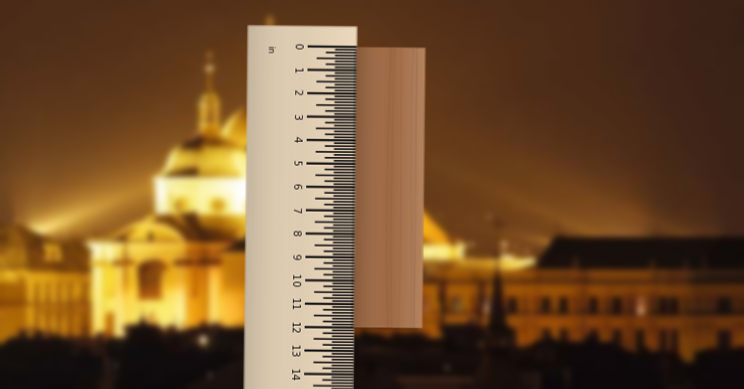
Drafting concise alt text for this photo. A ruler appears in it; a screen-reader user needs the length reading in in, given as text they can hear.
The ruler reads 12 in
